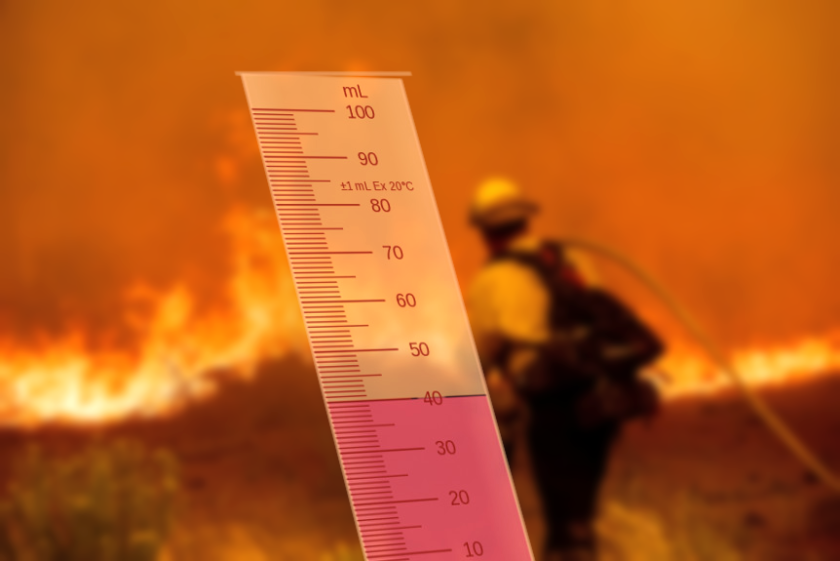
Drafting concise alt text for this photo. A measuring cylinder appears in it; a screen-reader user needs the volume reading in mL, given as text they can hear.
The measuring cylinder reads 40 mL
